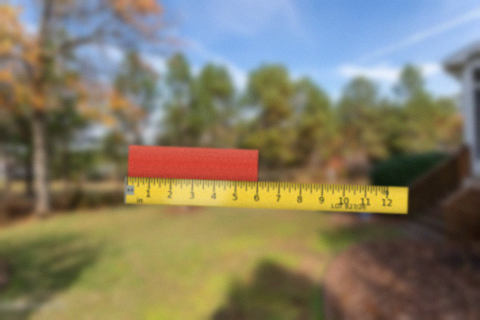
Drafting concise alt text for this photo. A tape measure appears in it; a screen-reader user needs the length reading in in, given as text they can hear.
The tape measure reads 6 in
